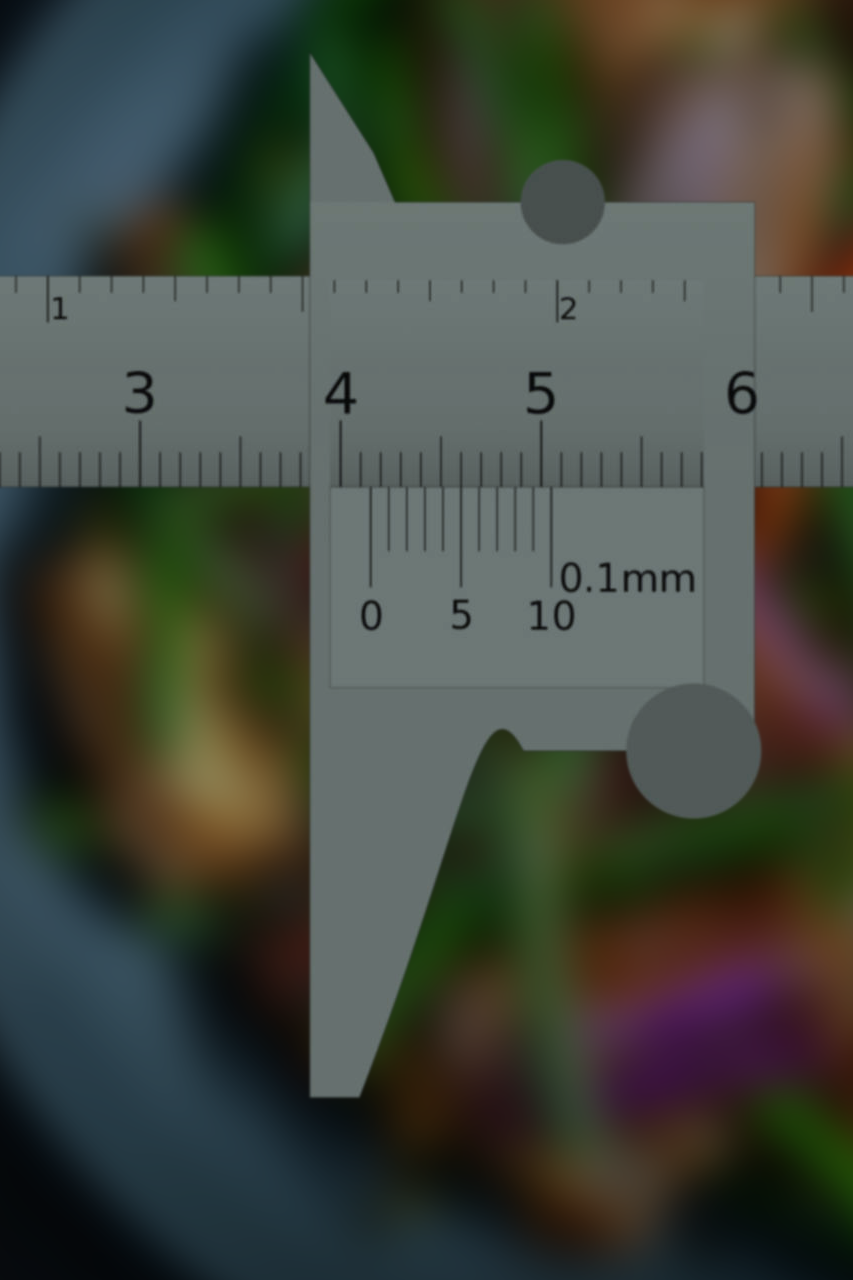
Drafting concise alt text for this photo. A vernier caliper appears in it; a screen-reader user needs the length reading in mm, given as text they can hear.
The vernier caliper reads 41.5 mm
